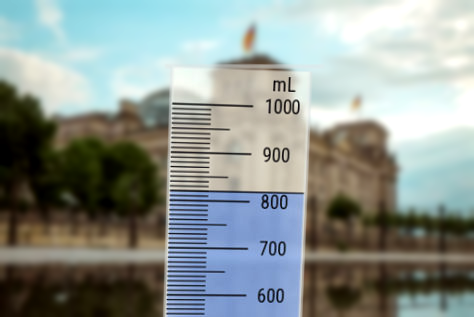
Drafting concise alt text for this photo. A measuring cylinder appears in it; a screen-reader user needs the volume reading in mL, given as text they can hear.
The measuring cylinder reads 820 mL
